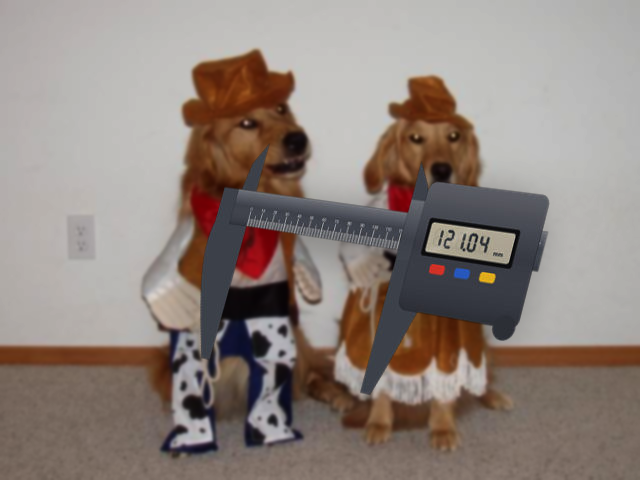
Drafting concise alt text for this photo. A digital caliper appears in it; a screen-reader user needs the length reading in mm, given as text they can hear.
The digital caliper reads 121.04 mm
